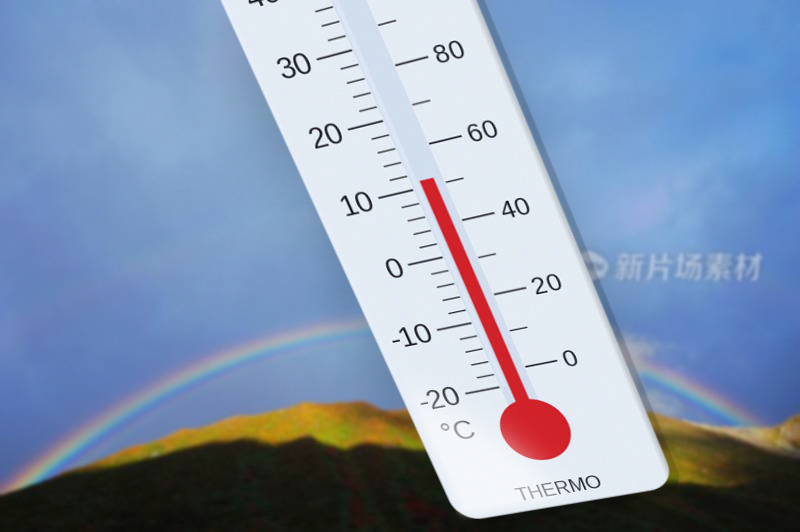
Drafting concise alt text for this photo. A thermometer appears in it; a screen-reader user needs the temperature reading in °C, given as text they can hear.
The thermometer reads 11 °C
